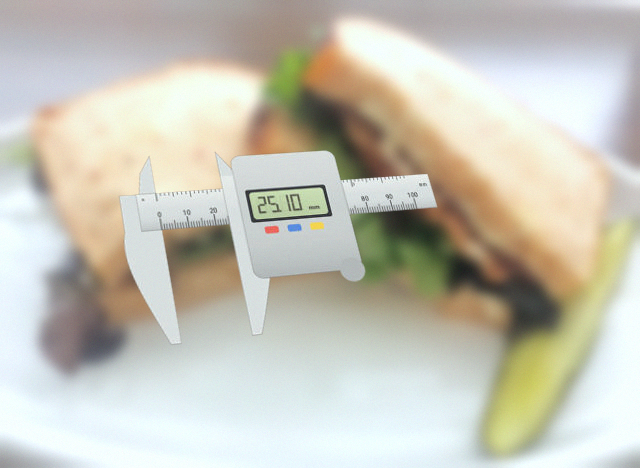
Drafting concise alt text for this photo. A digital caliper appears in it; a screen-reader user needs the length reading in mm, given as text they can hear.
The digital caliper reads 25.10 mm
